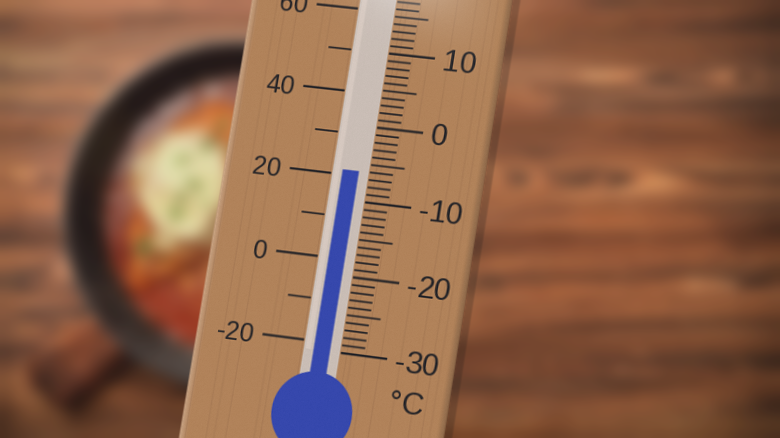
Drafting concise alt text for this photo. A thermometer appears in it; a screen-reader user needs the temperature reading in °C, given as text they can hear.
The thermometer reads -6 °C
